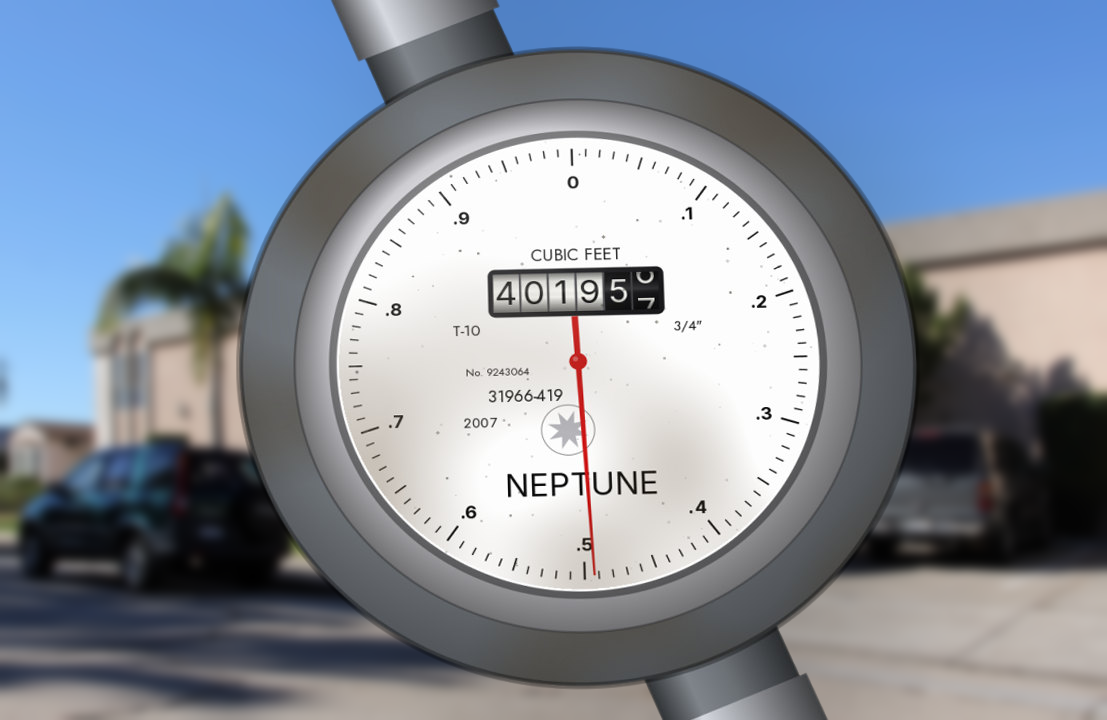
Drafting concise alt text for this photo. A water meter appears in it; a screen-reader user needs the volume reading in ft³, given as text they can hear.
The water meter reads 401956.49 ft³
